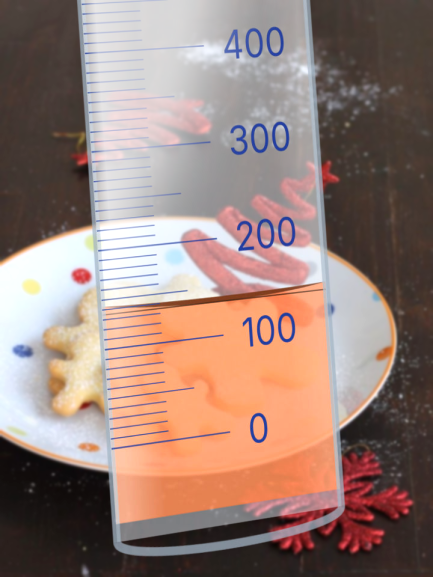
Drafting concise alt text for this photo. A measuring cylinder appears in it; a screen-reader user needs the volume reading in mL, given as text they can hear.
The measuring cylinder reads 135 mL
